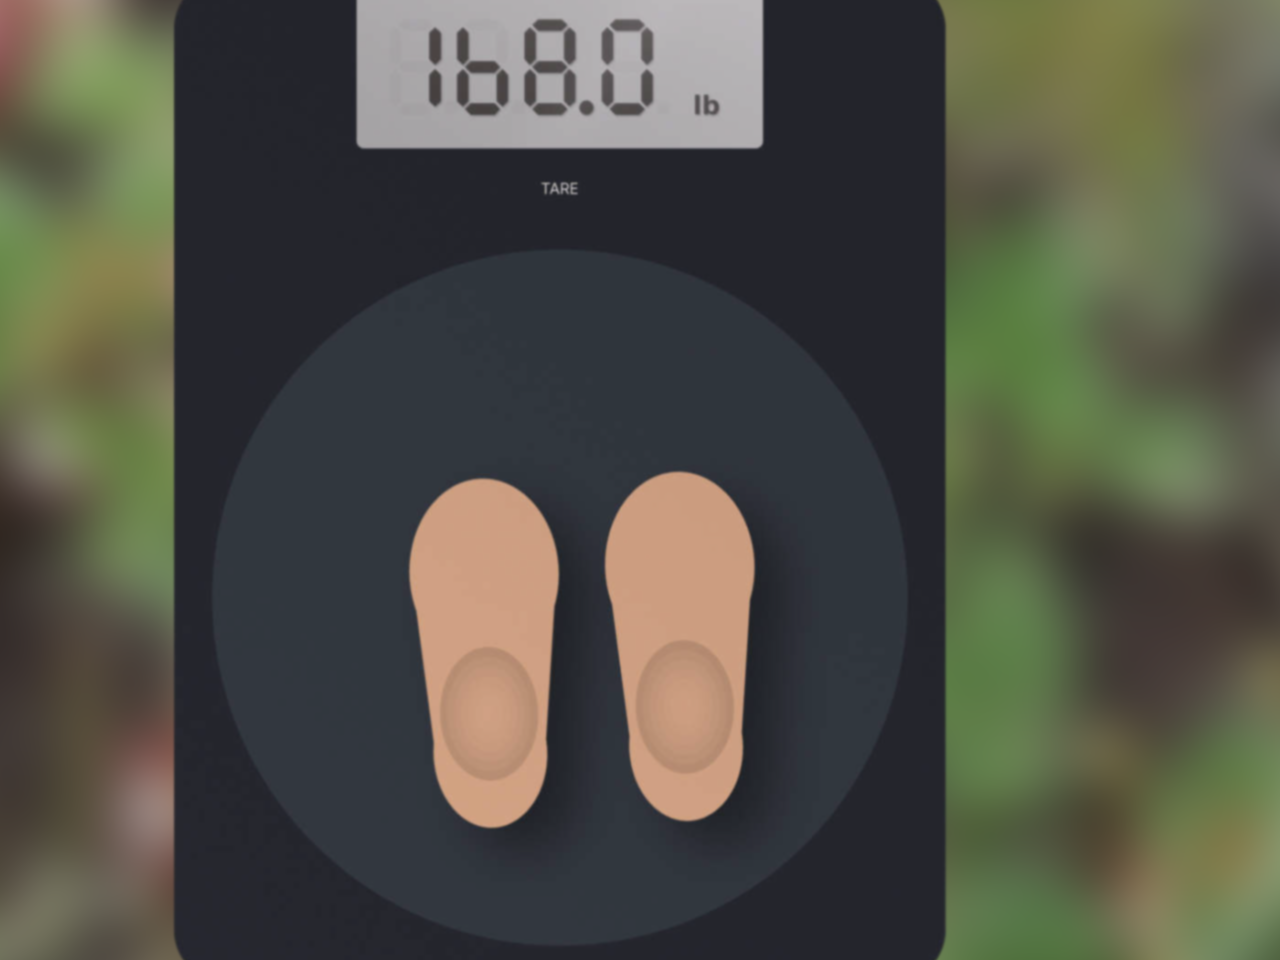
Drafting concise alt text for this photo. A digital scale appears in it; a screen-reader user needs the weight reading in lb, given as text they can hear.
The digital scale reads 168.0 lb
